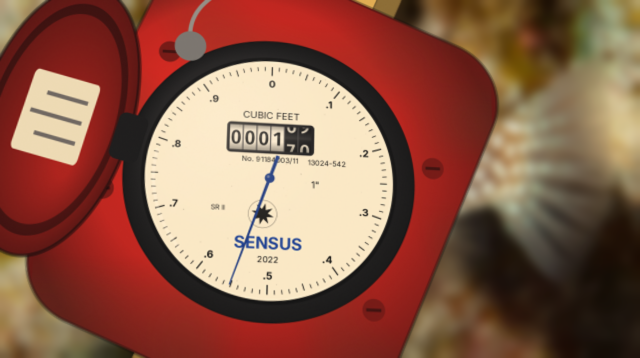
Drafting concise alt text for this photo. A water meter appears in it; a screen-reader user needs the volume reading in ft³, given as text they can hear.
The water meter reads 169.55 ft³
